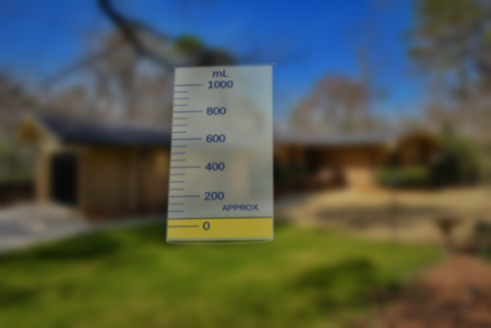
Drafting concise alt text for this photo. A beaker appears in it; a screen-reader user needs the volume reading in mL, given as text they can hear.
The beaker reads 50 mL
